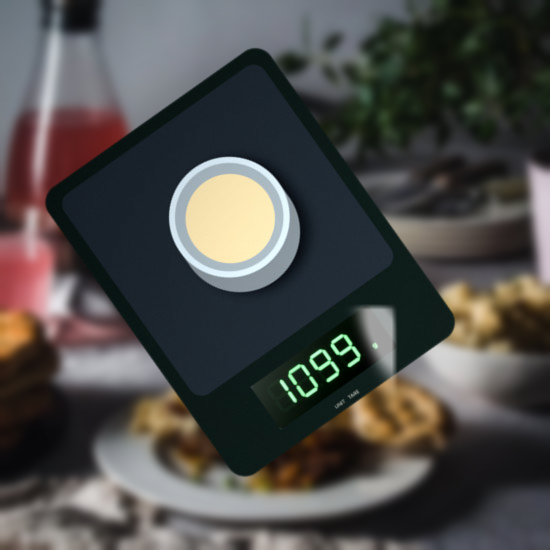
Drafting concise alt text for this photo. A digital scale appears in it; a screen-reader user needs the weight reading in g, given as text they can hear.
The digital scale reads 1099 g
